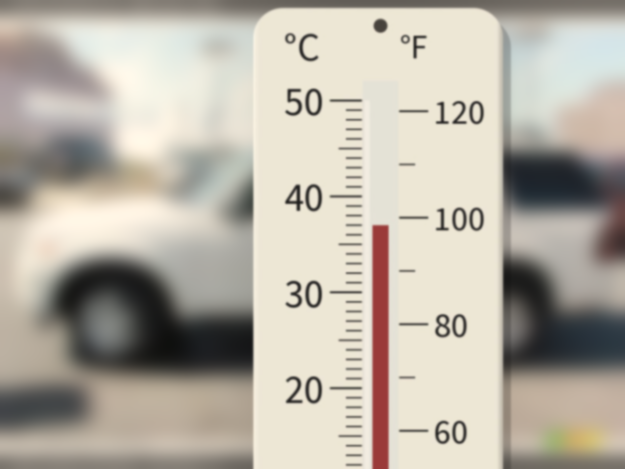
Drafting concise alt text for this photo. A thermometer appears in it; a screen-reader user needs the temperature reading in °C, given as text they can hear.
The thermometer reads 37 °C
